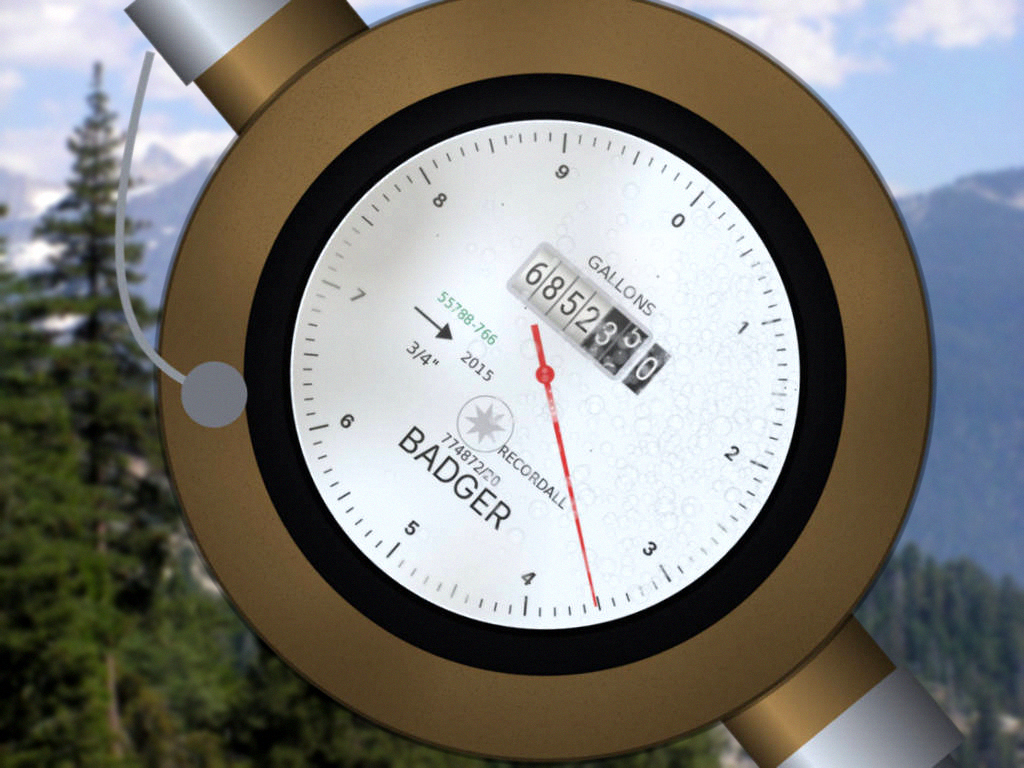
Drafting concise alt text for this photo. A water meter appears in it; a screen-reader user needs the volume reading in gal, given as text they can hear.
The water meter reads 6852353.5 gal
